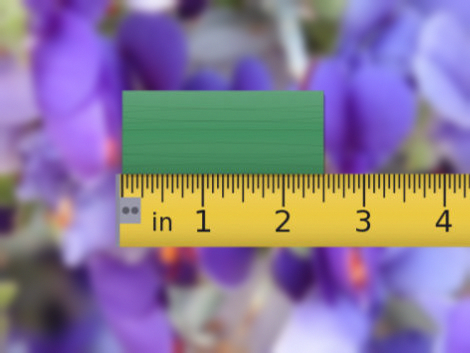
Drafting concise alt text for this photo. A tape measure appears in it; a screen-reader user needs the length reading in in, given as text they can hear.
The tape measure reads 2.5 in
